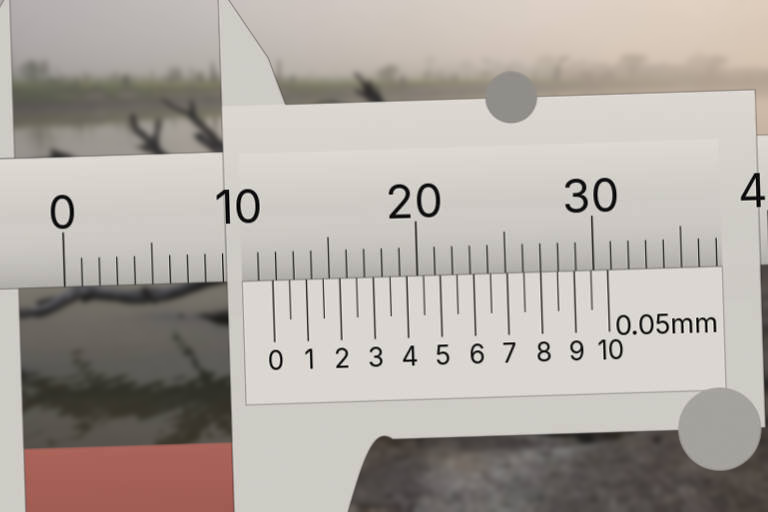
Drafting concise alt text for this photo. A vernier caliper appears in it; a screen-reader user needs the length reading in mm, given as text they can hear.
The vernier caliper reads 11.8 mm
